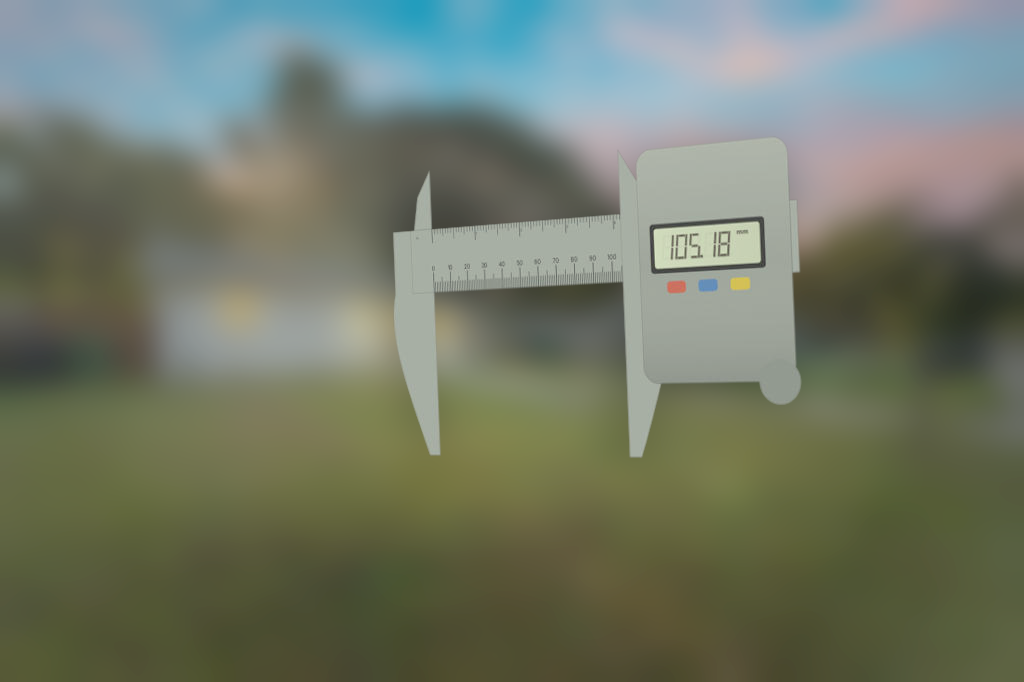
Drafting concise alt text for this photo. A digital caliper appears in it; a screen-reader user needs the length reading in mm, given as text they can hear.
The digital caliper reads 105.18 mm
